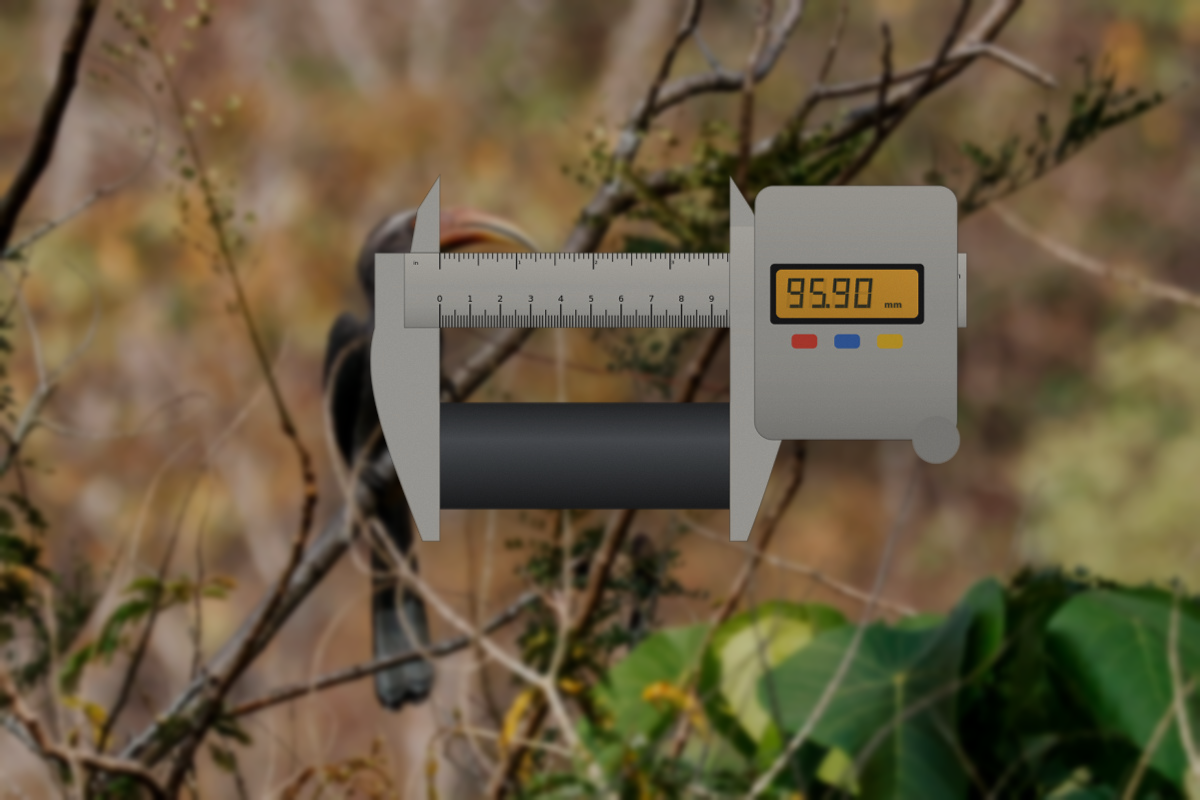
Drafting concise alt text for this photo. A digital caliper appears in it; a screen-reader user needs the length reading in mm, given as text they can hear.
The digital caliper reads 95.90 mm
